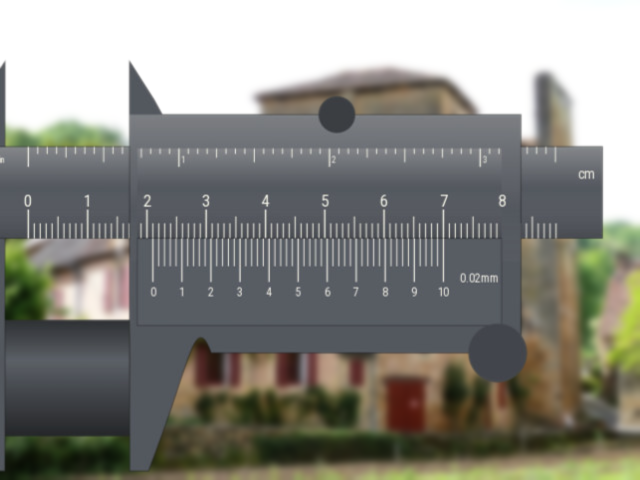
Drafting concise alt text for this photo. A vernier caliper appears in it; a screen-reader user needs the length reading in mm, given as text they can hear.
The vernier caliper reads 21.0 mm
